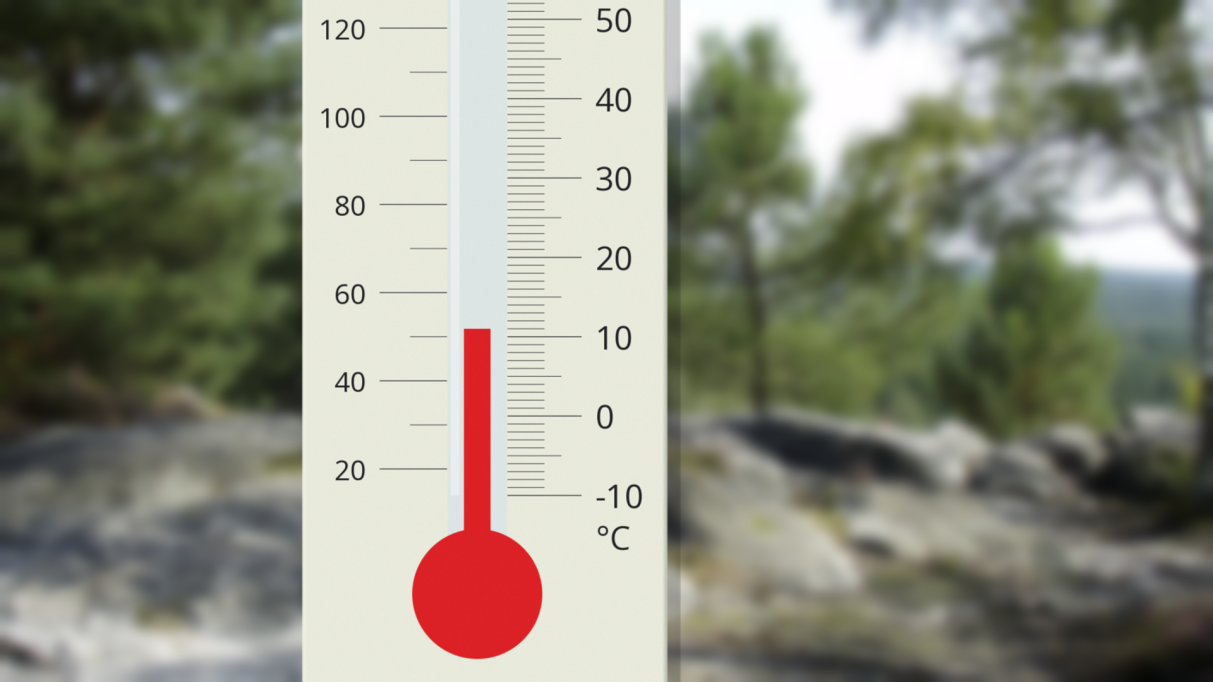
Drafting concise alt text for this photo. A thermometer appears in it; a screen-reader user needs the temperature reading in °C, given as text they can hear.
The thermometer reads 11 °C
